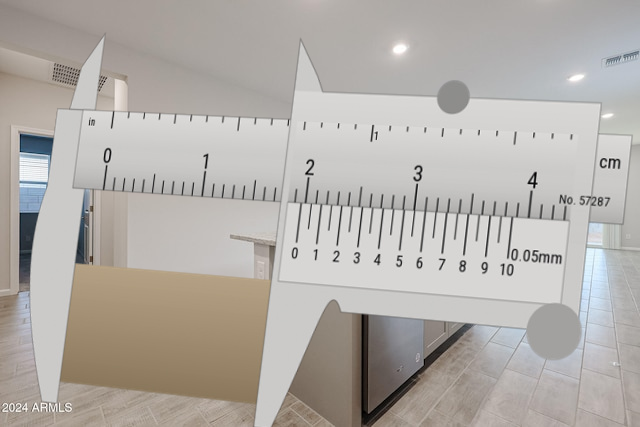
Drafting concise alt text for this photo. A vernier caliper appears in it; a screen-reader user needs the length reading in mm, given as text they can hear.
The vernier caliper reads 19.6 mm
